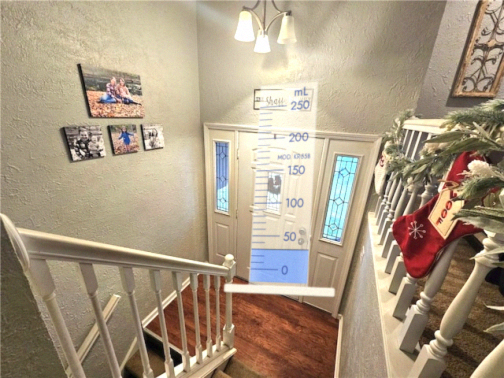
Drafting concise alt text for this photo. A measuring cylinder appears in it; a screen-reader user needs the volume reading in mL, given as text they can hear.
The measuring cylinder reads 30 mL
